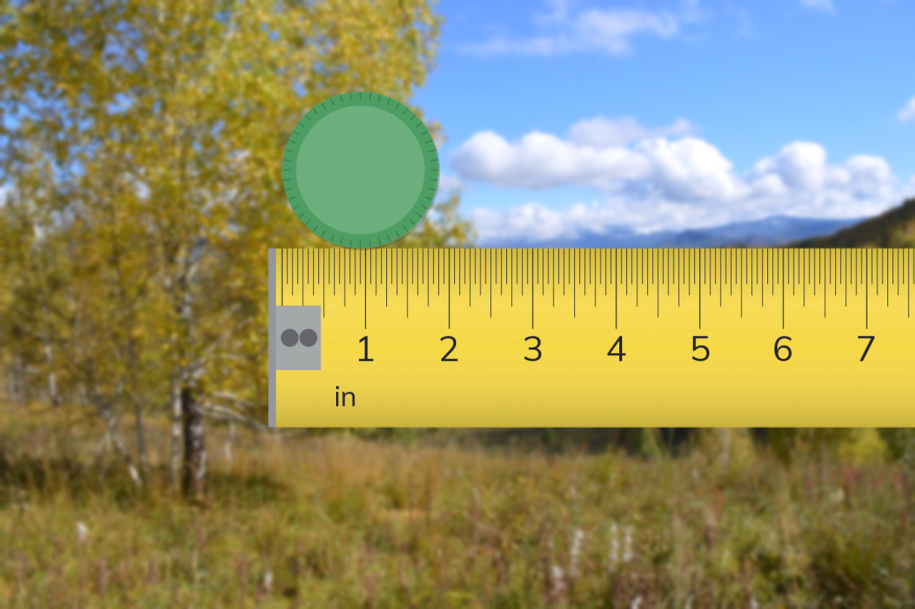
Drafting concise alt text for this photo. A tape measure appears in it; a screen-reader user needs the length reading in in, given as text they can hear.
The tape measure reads 1.875 in
